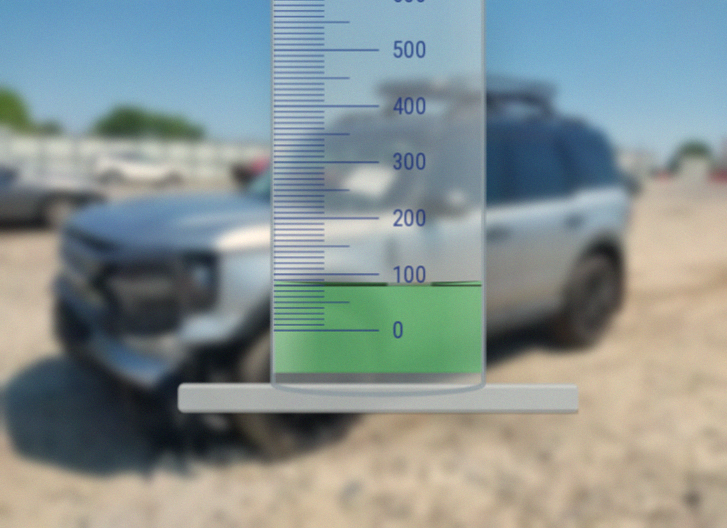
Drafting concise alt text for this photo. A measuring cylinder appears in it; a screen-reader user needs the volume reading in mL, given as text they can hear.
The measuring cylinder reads 80 mL
